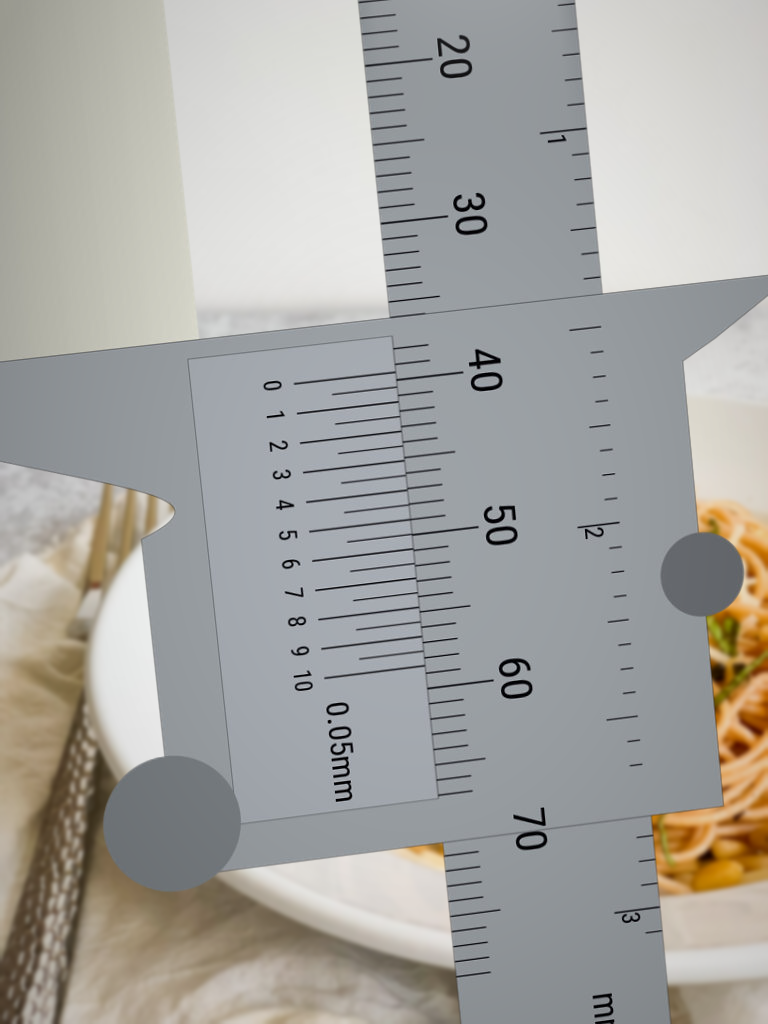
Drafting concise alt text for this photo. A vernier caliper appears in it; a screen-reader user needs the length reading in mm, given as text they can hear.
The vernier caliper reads 39.5 mm
